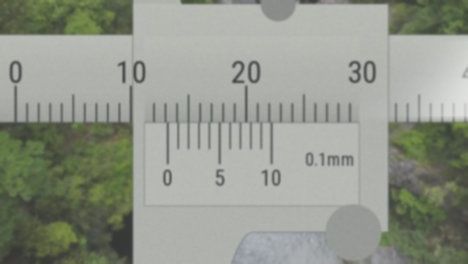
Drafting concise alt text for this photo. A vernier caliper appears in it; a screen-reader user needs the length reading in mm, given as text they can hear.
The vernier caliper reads 13.2 mm
